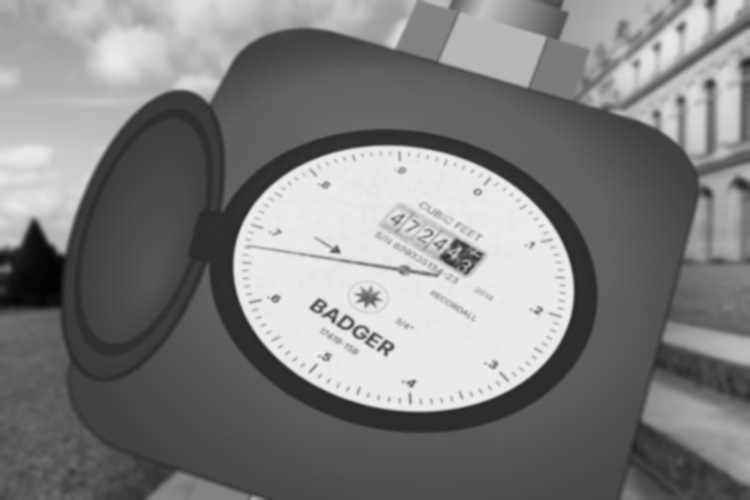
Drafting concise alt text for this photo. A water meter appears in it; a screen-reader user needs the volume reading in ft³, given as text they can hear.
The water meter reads 472442.67 ft³
